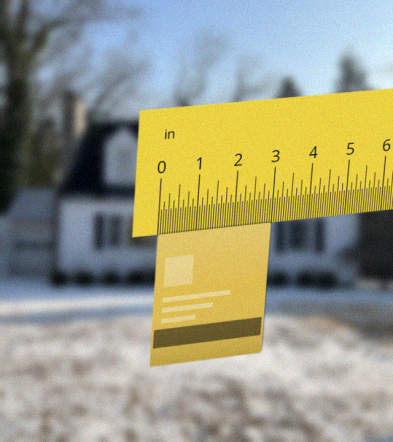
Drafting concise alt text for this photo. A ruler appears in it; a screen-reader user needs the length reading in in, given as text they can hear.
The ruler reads 3 in
